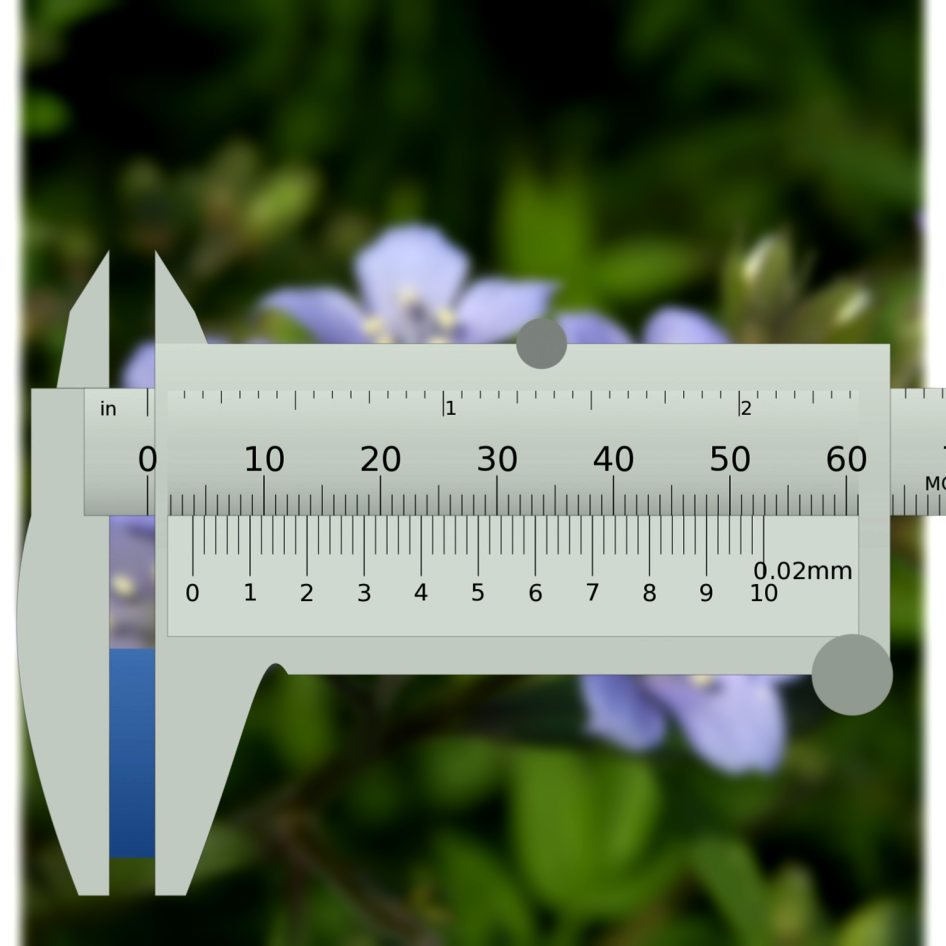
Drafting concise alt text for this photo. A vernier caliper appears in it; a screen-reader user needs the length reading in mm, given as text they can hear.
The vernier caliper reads 3.9 mm
